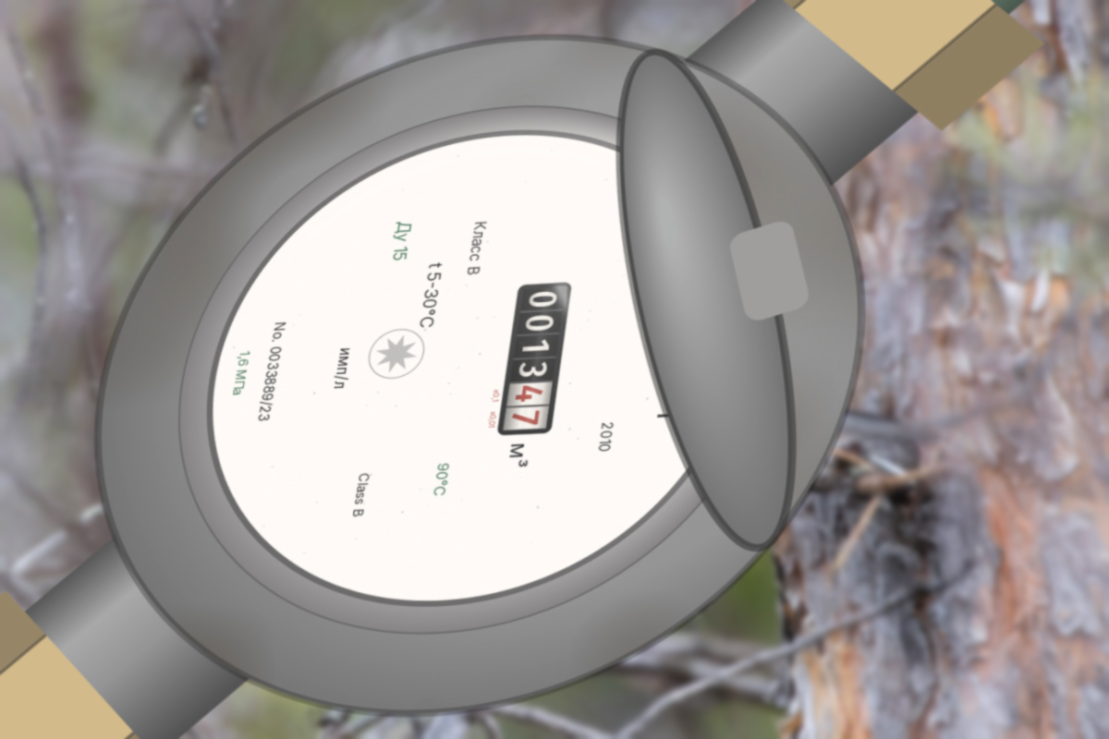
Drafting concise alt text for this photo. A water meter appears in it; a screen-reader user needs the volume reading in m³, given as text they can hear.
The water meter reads 13.47 m³
